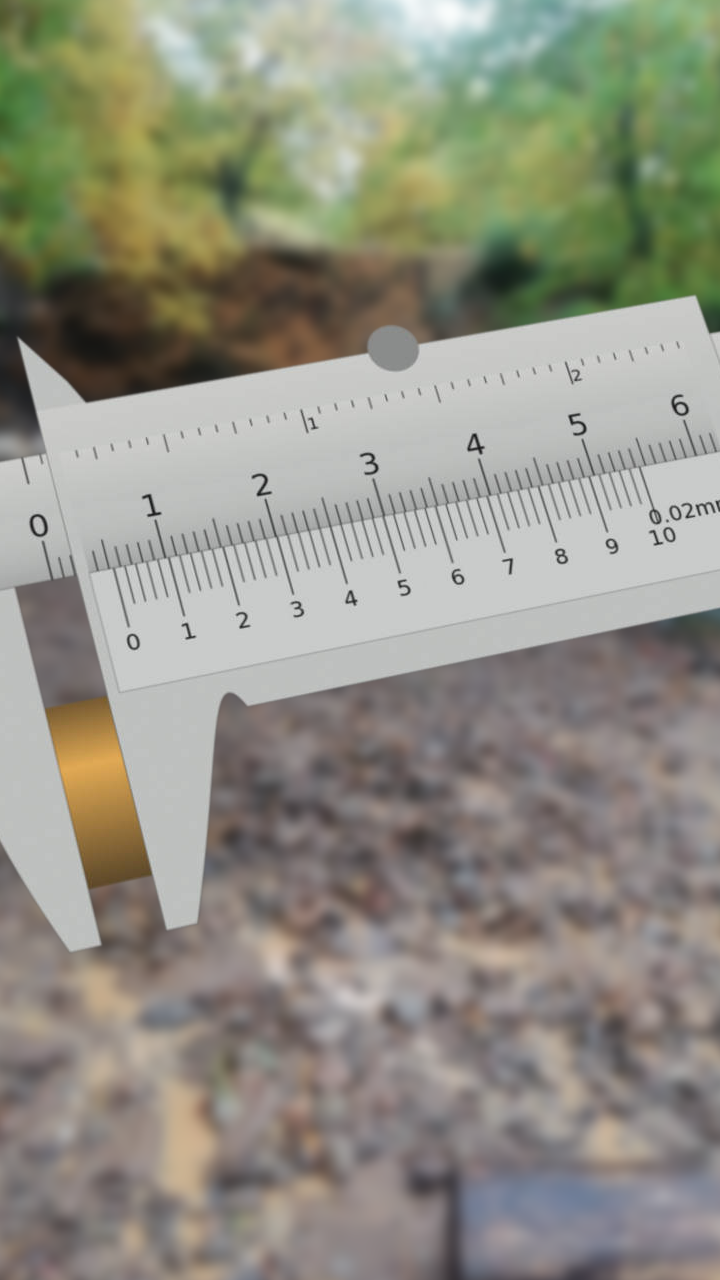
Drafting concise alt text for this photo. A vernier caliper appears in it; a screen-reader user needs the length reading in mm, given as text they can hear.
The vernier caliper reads 5.4 mm
